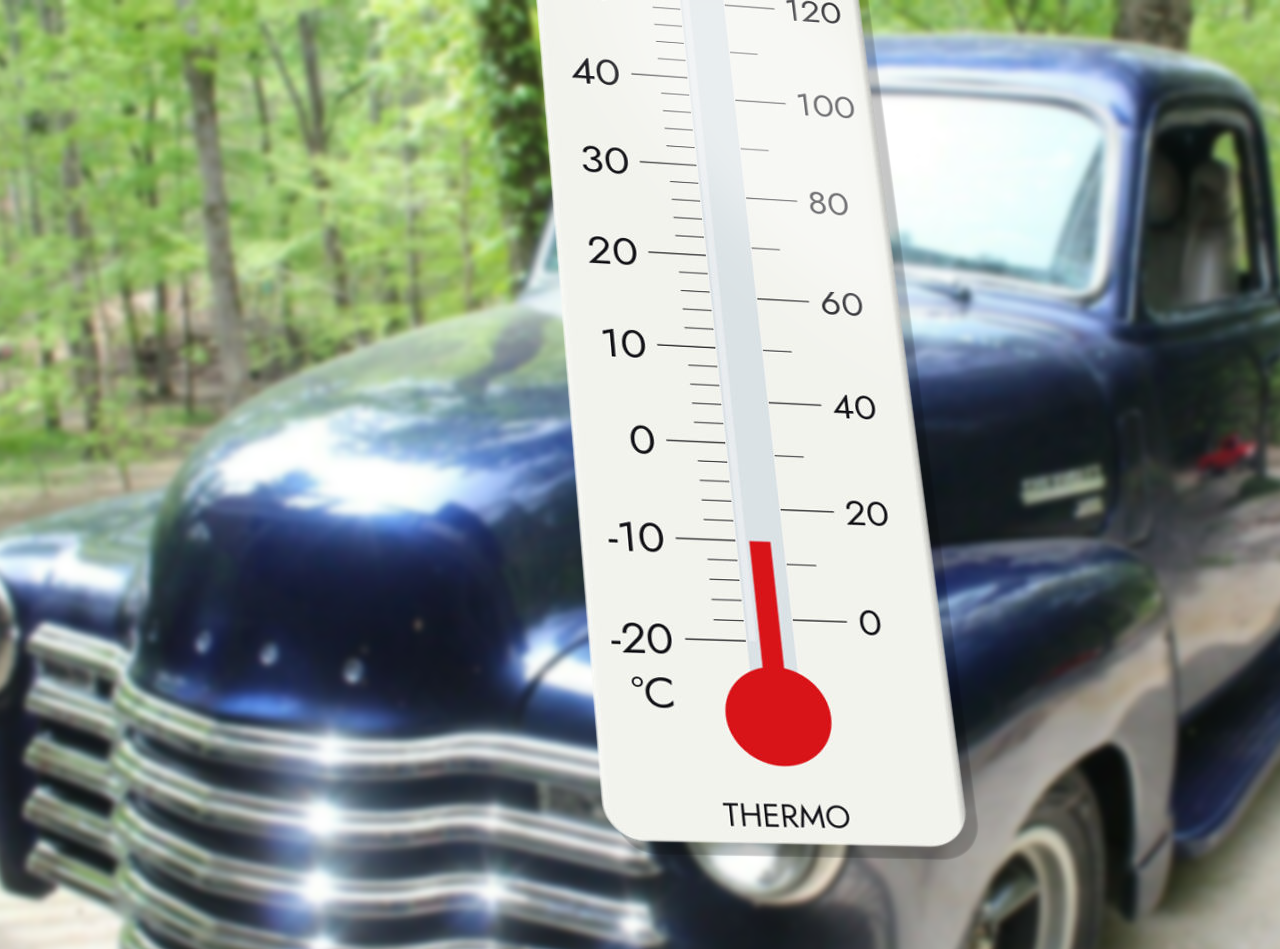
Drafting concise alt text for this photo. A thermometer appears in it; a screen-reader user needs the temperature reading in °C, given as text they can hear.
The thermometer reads -10 °C
